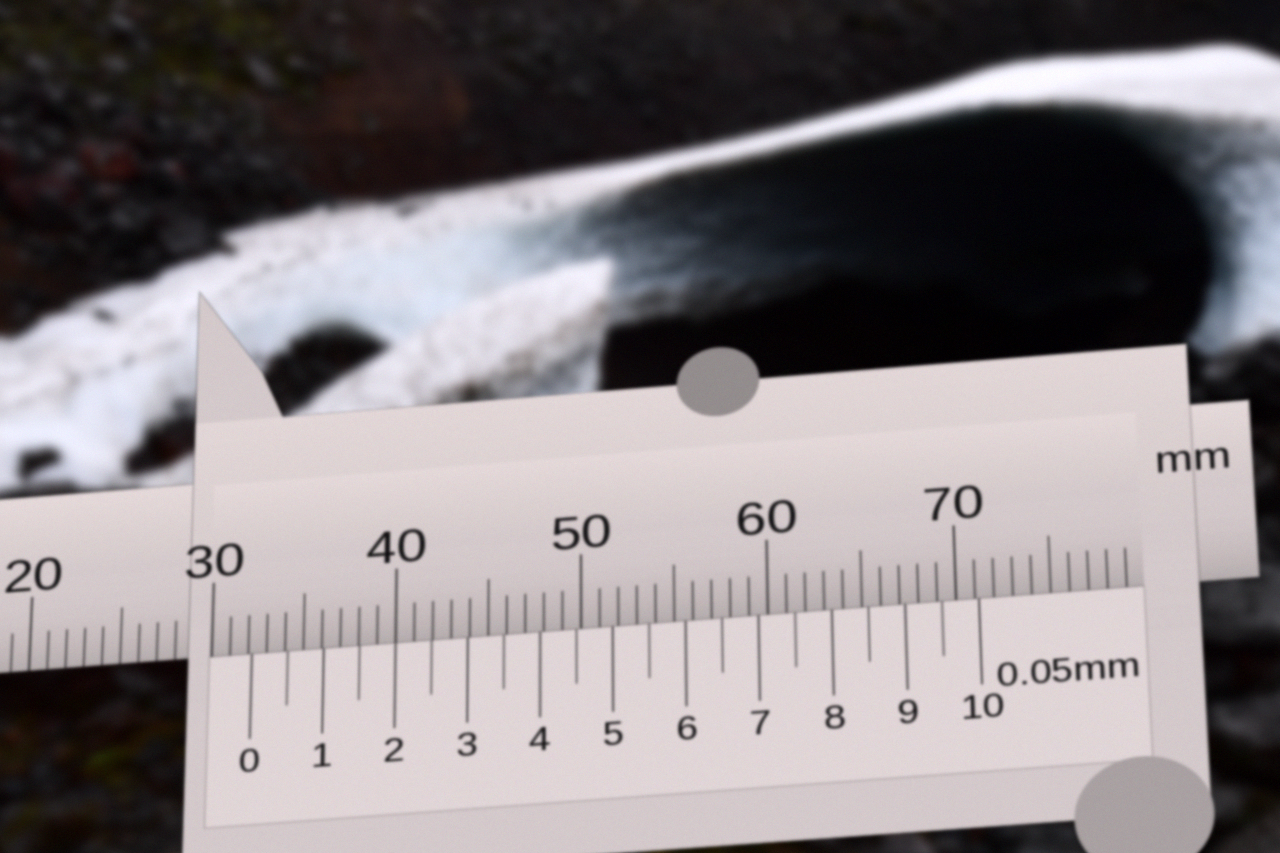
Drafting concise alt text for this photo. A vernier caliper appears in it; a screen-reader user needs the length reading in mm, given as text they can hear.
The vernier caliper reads 32.2 mm
